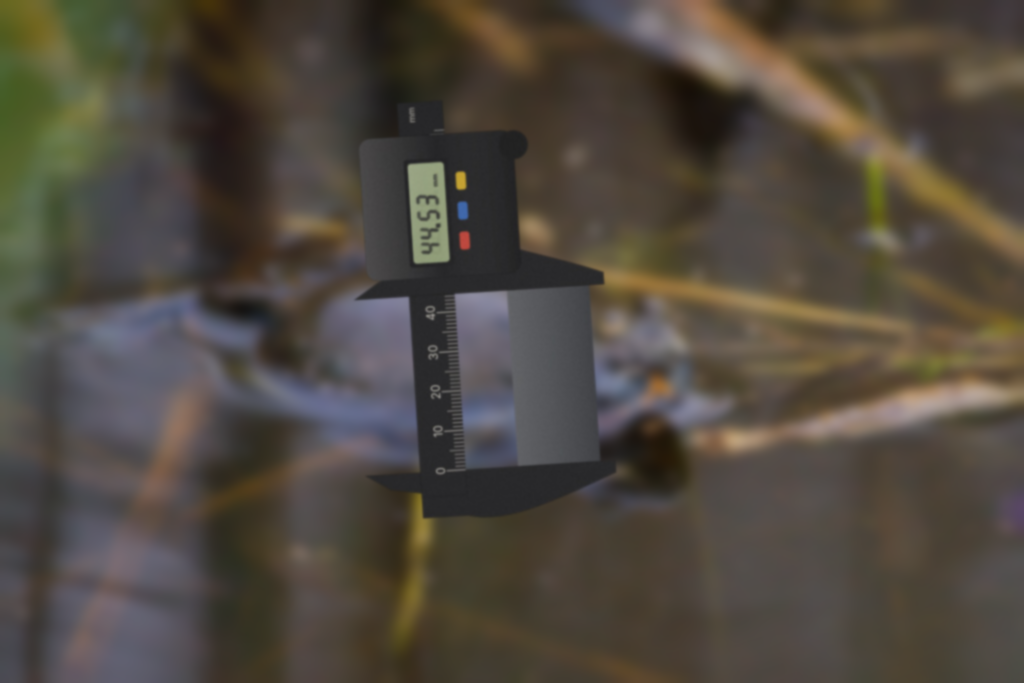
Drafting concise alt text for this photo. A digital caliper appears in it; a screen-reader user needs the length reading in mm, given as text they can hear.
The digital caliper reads 44.53 mm
